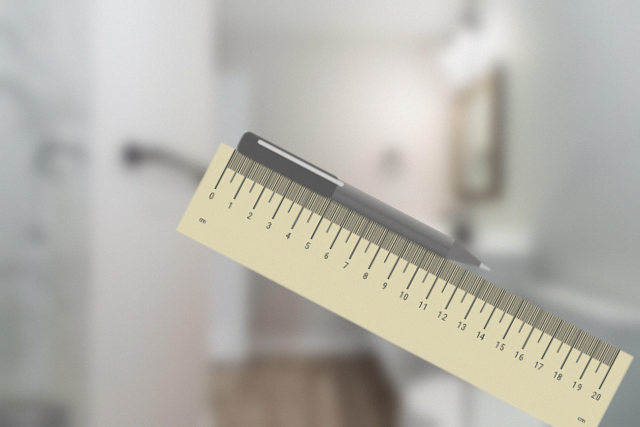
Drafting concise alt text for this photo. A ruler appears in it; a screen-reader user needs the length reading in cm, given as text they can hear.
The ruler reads 13 cm
